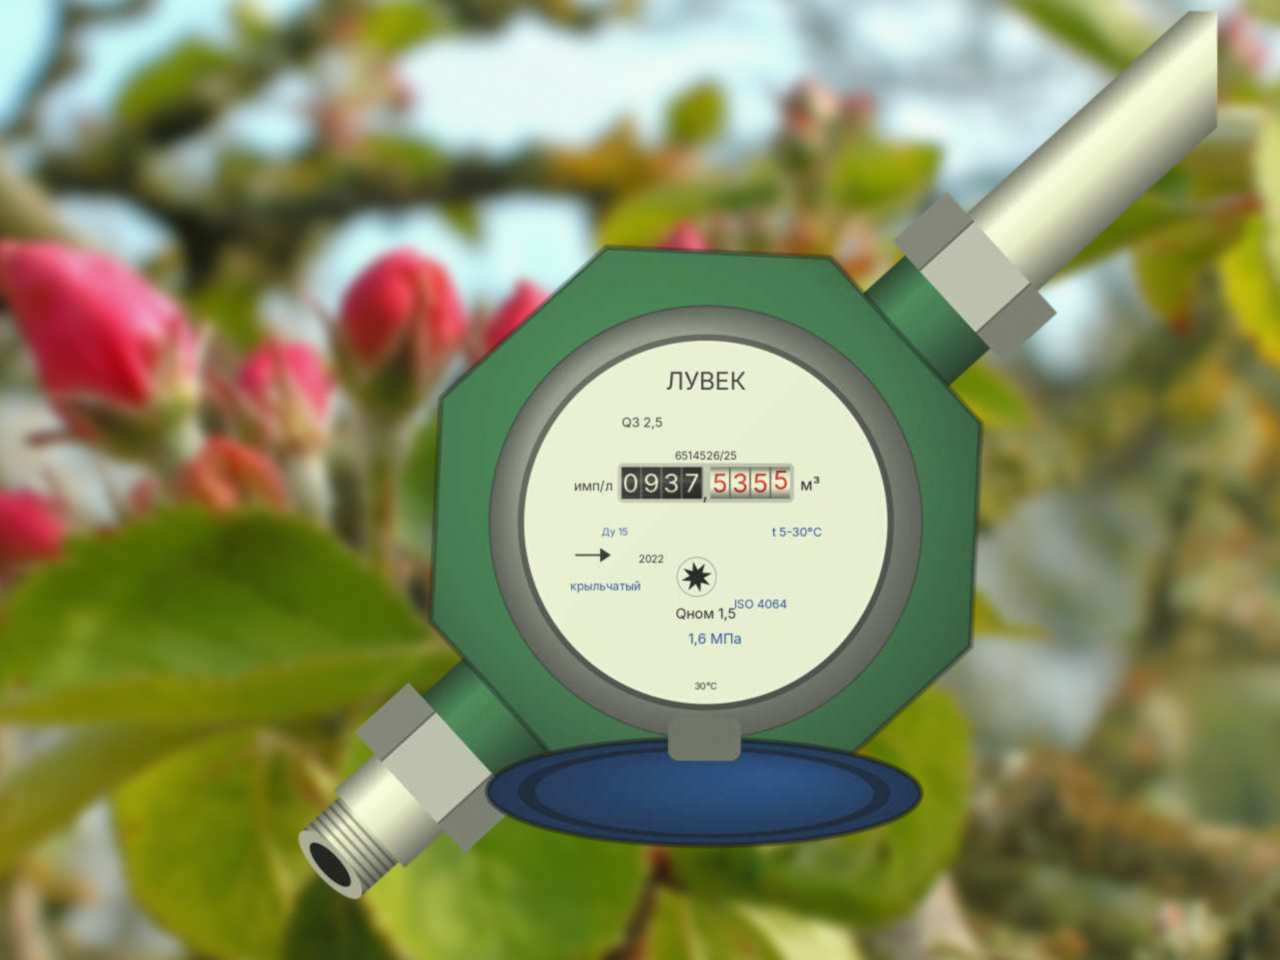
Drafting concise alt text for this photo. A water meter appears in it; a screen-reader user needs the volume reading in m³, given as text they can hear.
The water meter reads 937.5355 m³
